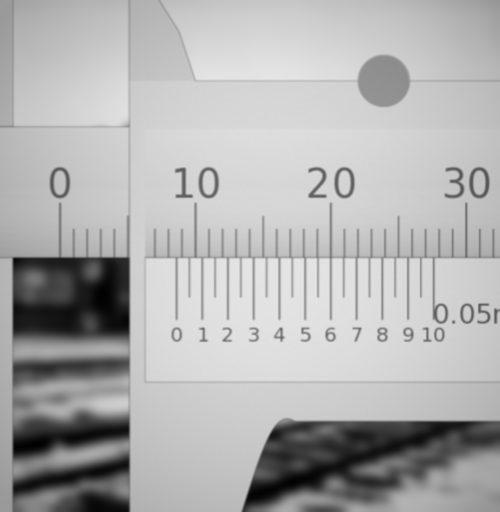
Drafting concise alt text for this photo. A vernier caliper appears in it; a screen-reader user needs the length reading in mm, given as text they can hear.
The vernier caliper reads 8.6 mm
